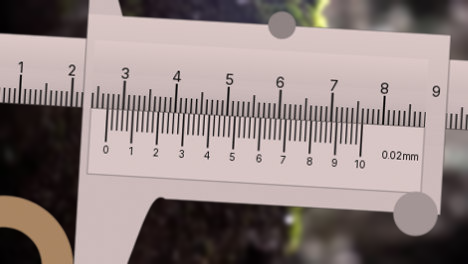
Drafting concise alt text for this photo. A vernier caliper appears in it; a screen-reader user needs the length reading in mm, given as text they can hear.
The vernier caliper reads 27.0 mm
